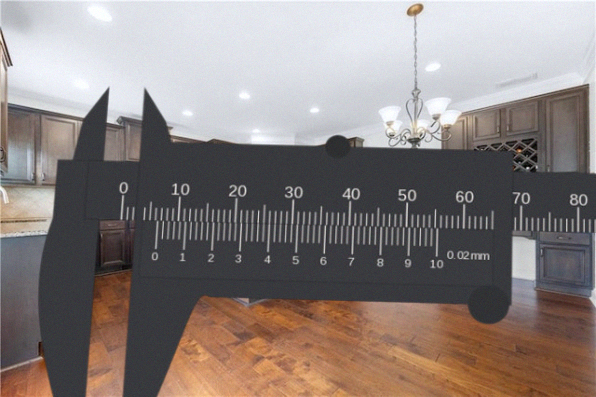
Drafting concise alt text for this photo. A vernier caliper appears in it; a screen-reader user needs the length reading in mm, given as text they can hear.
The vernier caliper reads 6.4 mm
